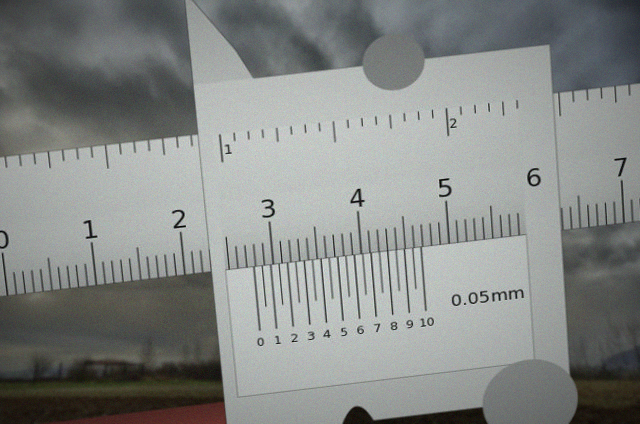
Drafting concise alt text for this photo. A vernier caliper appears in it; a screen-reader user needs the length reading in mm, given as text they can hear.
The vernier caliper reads 27.8 mm
